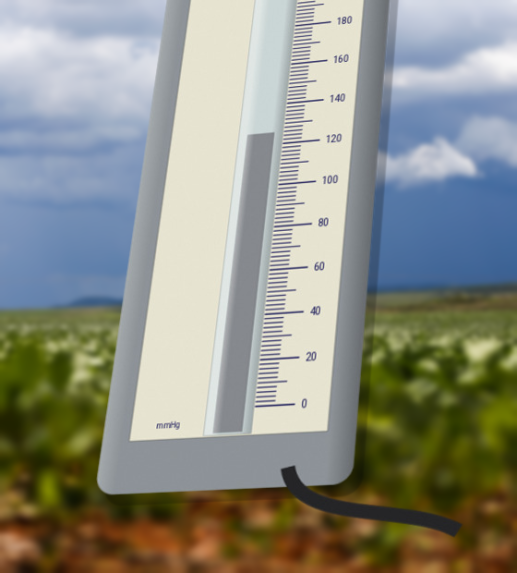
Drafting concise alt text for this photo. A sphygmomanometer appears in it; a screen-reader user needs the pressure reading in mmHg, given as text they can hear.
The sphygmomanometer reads 126 mmHg
